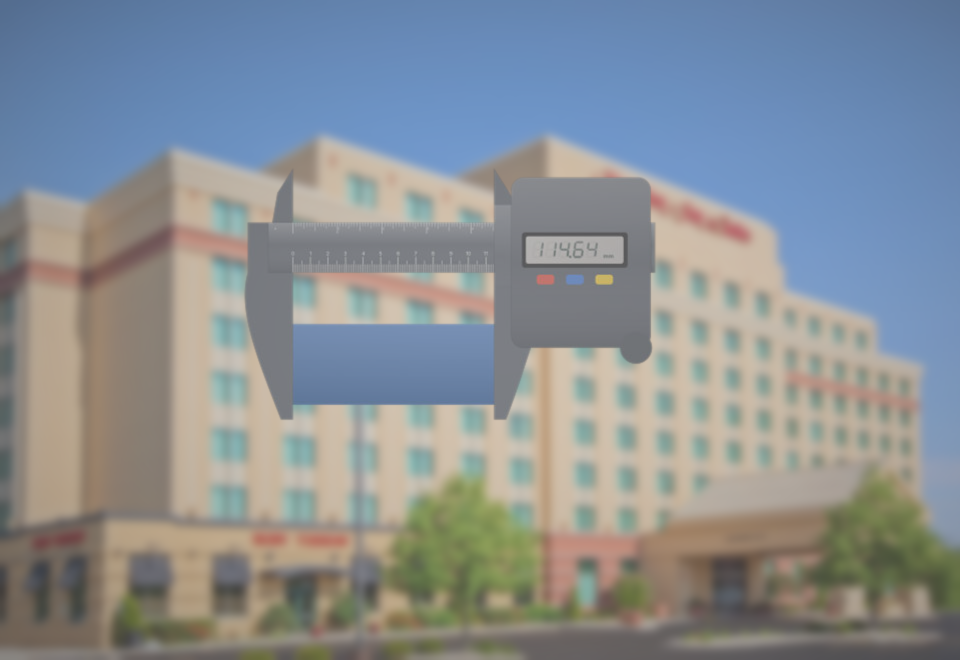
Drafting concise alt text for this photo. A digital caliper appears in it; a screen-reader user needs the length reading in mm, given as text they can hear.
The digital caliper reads 114.64 mm
